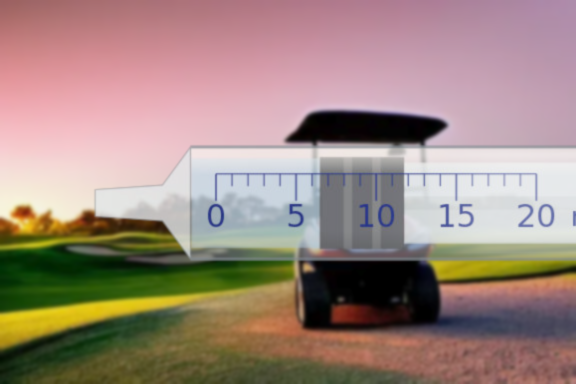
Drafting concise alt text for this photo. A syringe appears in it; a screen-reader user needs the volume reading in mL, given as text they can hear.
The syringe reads 6.5 mL
